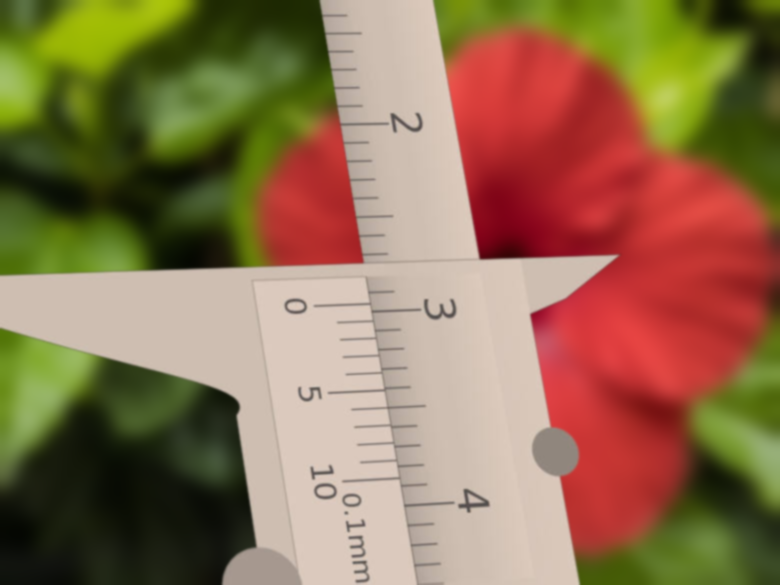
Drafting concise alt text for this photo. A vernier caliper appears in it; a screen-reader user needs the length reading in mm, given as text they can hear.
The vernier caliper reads 29.6 mm
